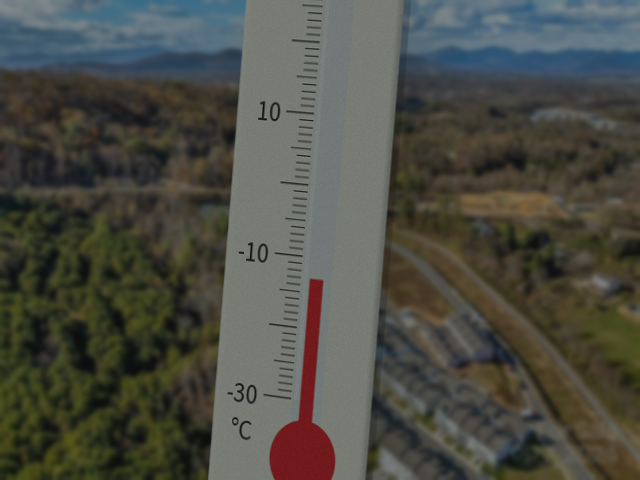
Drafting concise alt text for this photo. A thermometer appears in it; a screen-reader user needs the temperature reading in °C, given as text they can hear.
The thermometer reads -13 °C
